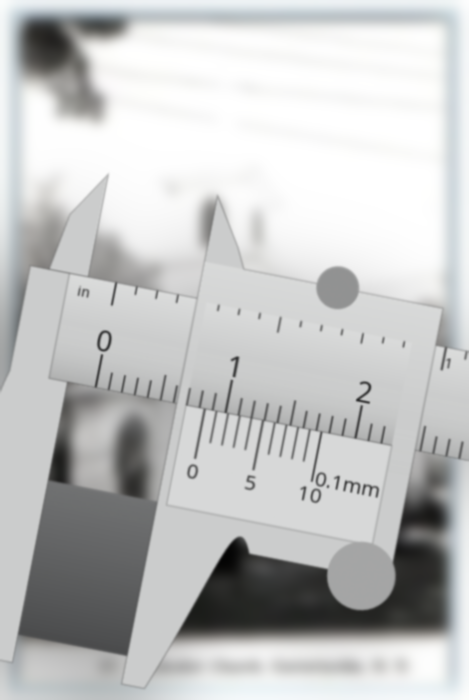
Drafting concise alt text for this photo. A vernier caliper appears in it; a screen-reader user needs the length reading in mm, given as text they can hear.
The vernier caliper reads 8.4 mm
